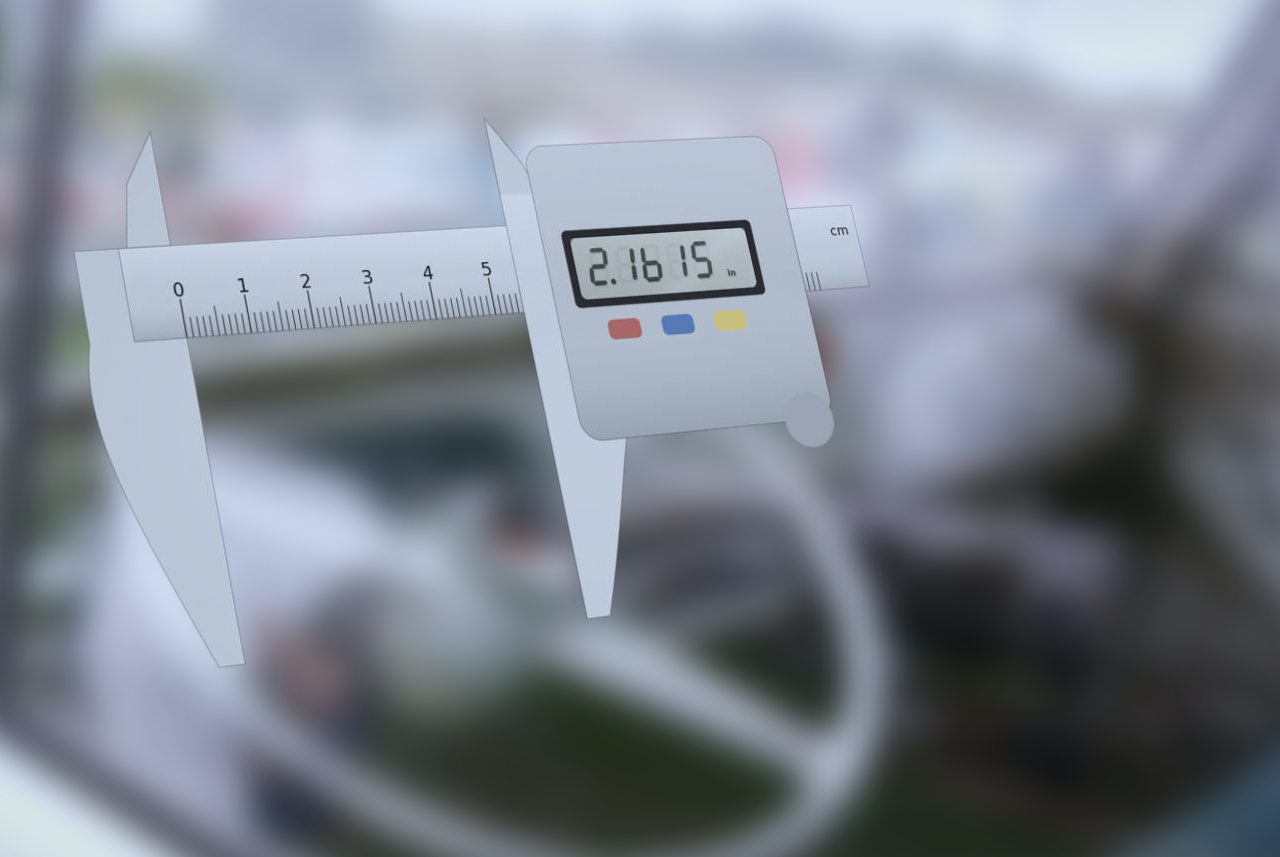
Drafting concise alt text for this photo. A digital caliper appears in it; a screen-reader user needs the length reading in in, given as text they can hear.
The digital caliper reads 2.1615 in
